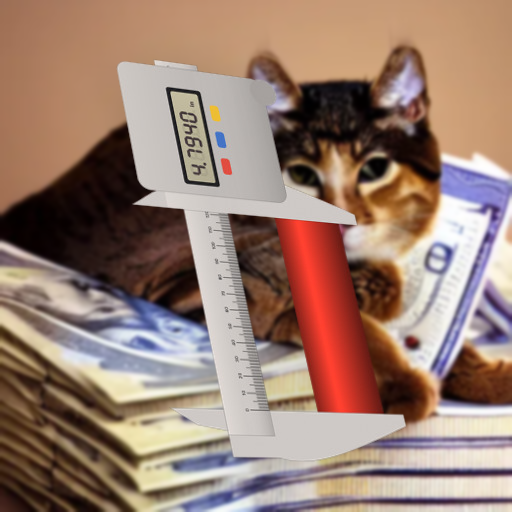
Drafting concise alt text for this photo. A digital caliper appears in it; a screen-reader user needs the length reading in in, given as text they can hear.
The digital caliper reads 4.7940 in
